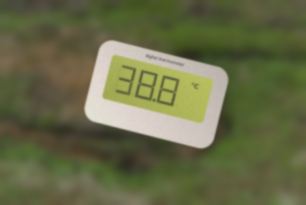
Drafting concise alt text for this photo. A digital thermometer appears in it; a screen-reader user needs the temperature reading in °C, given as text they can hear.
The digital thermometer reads 38.8 °C
